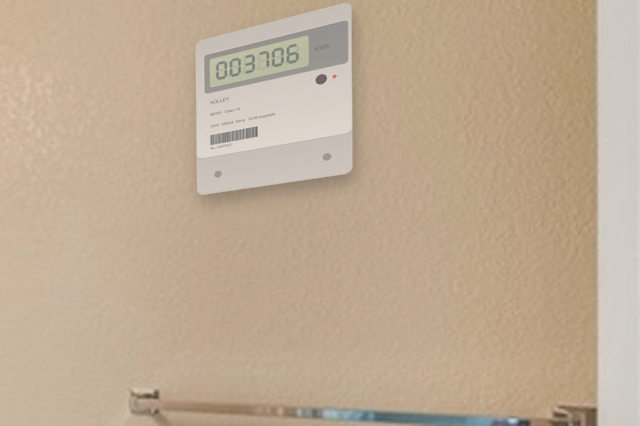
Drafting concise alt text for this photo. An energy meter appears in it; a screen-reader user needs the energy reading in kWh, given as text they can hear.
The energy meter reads 3706 kWh
